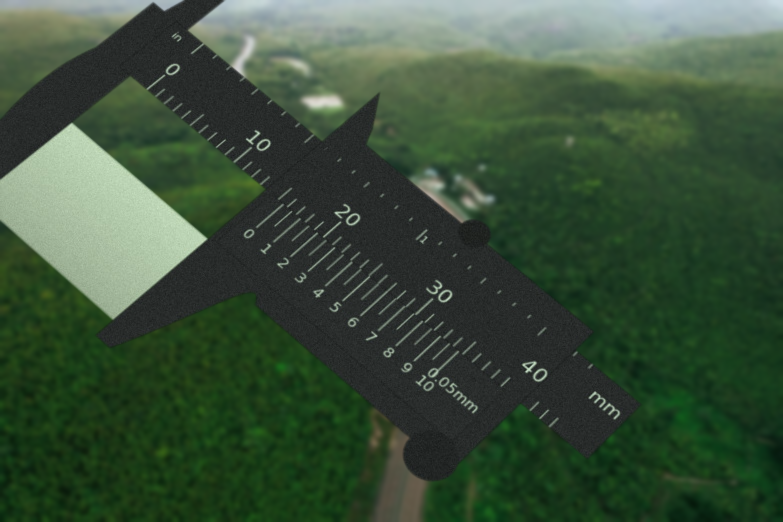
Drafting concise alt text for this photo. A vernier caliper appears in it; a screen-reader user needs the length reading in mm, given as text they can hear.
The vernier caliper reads 15.6 mm
